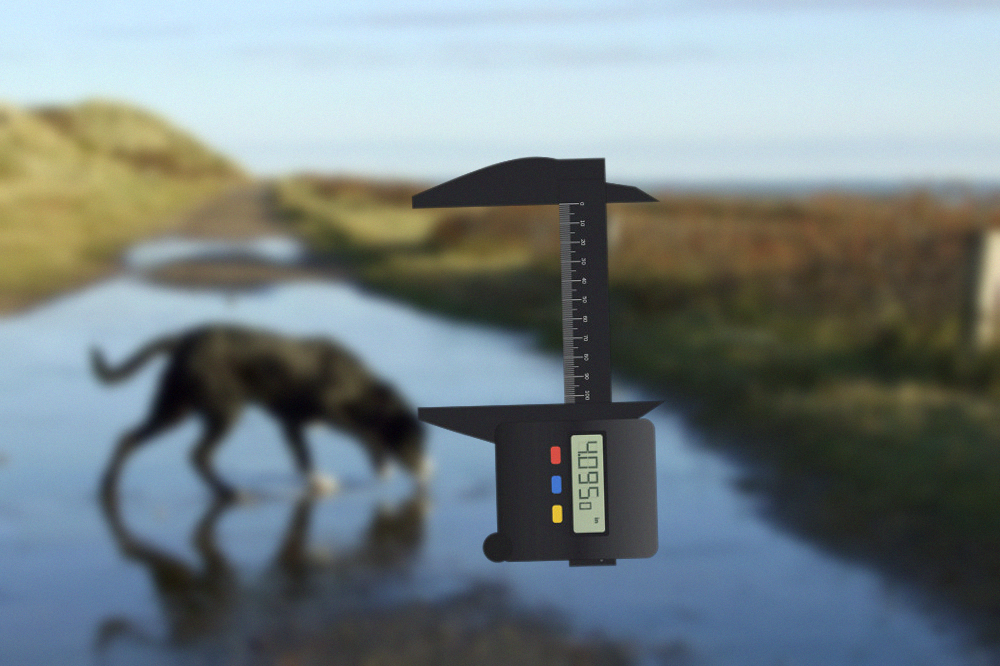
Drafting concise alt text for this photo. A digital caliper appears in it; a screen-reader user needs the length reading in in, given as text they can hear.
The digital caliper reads 4.0950 in
